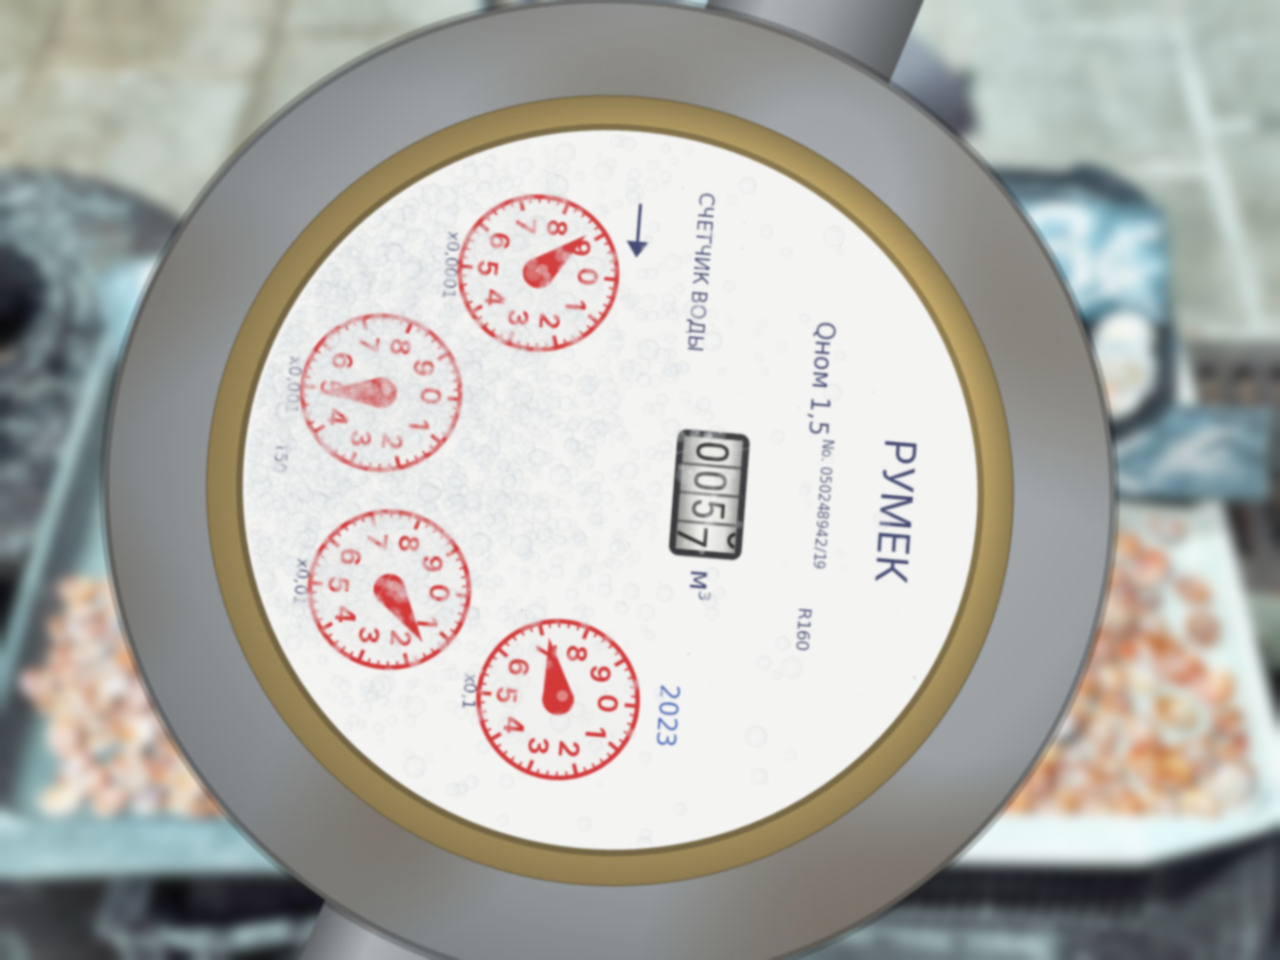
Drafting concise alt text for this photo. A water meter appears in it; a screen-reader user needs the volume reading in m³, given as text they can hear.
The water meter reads 56.7148 m³
